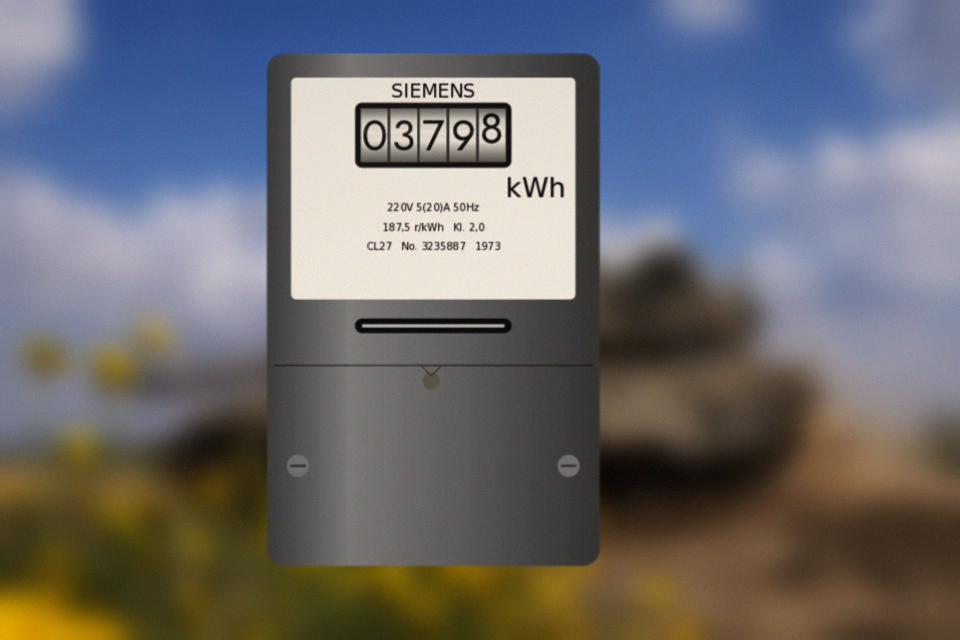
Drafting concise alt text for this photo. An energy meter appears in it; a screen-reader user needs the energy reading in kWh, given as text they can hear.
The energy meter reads 3798 kWh
